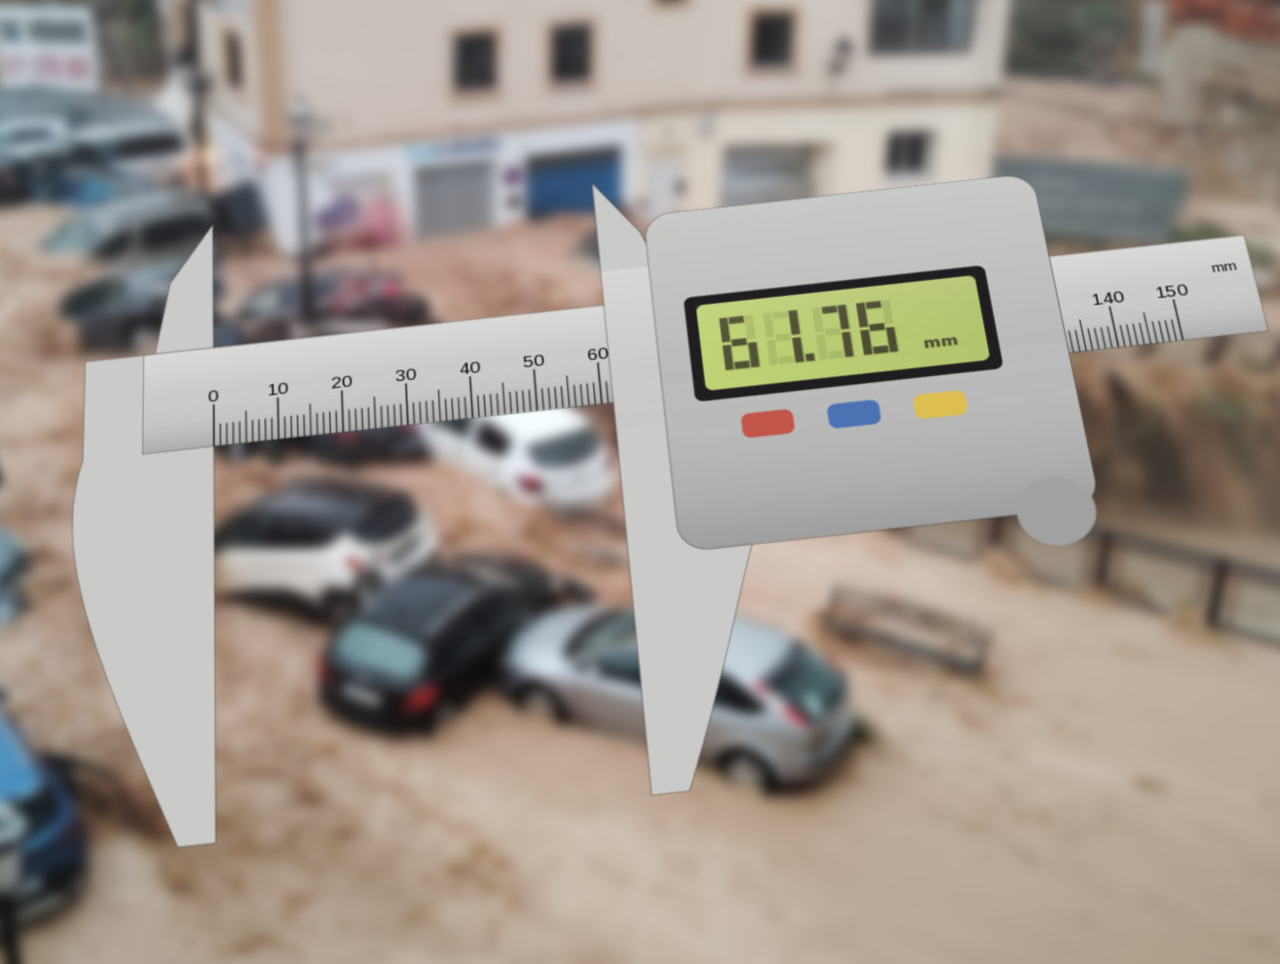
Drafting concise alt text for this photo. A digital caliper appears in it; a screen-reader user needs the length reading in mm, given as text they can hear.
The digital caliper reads 61.76 mm
